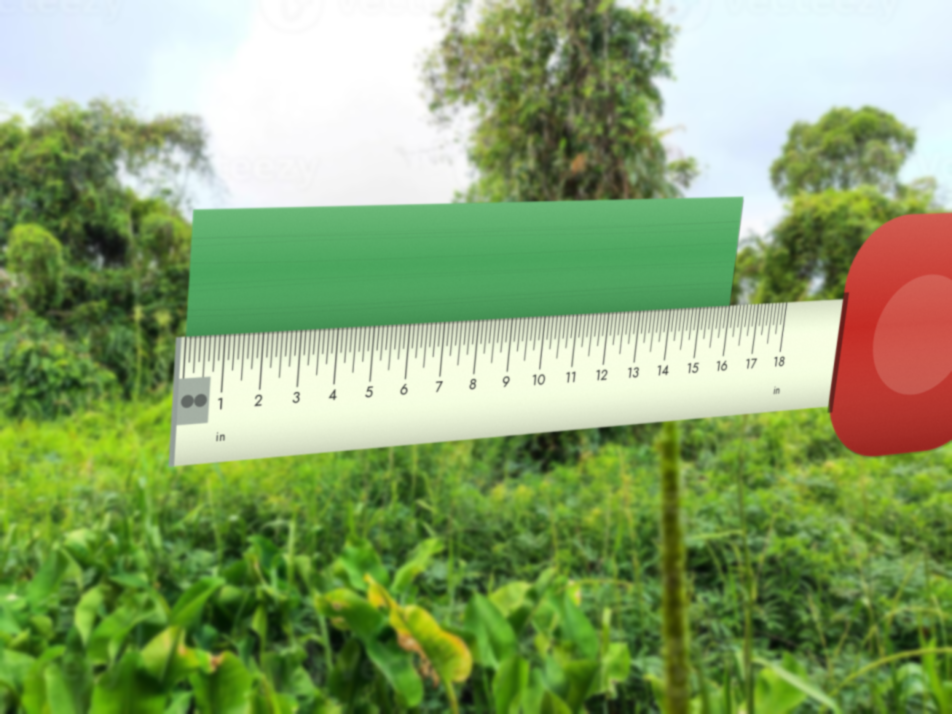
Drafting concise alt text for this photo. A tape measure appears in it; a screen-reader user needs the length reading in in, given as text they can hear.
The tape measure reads 16 in
